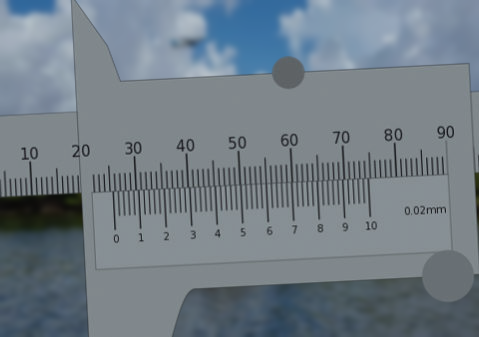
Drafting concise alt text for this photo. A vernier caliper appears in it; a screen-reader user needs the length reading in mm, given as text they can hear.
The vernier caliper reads 25.6 mm
